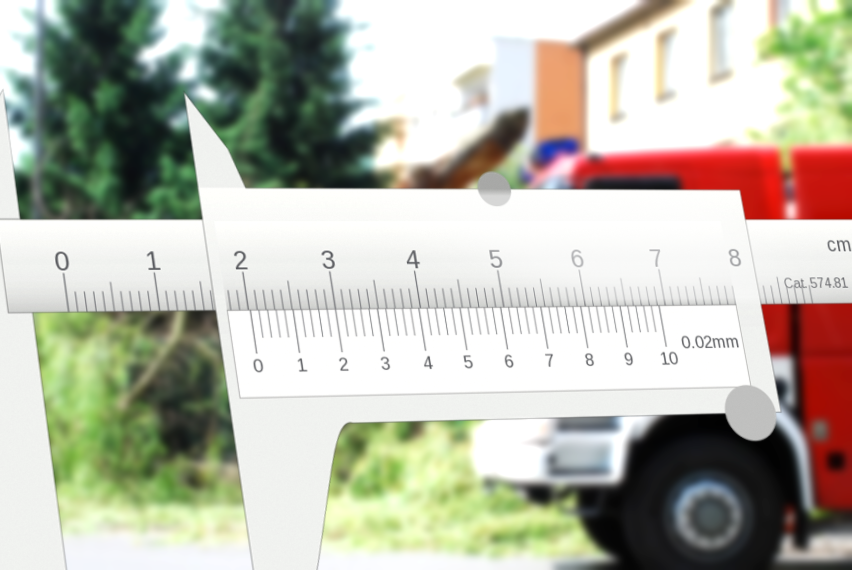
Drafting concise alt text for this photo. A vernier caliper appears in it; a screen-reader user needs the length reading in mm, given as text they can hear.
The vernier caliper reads 20.2 mm
